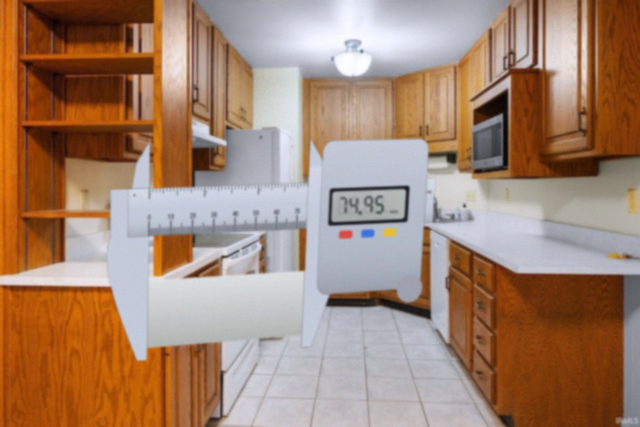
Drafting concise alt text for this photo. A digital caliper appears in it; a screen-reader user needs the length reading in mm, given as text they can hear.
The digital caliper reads 74.95 mm
